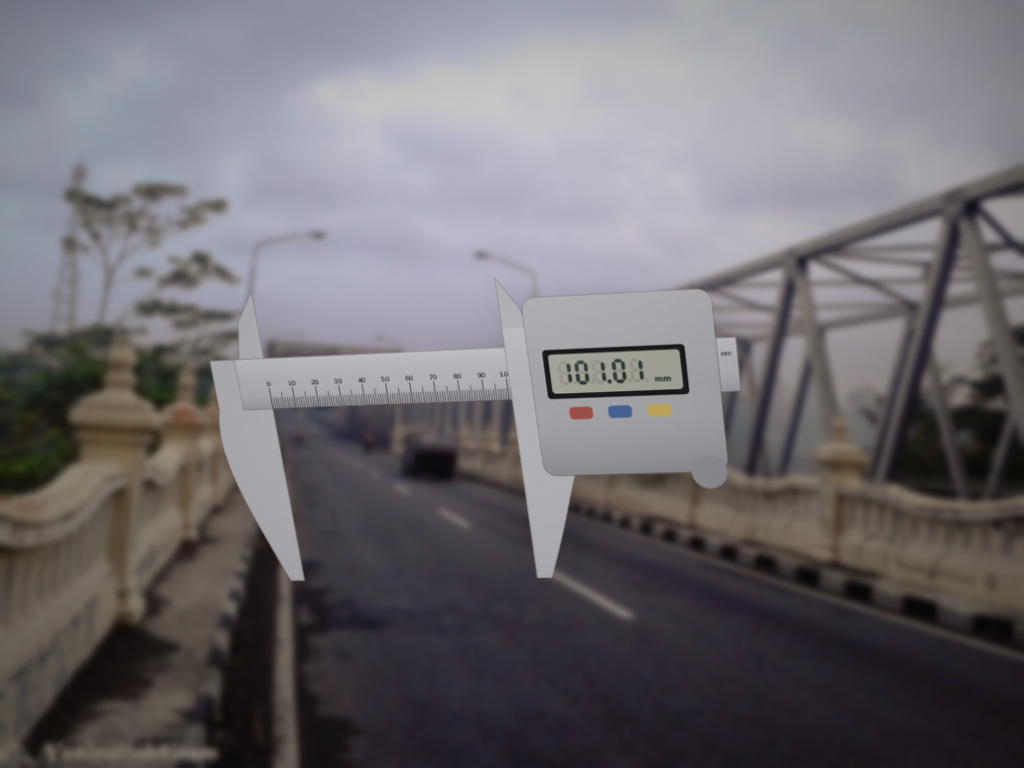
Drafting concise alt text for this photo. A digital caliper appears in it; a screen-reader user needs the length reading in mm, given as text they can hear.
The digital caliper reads 101.01 mm
